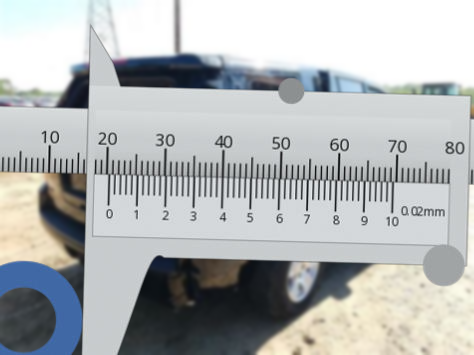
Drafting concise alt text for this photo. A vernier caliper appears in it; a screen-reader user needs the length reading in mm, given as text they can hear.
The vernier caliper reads 20.4 mm
